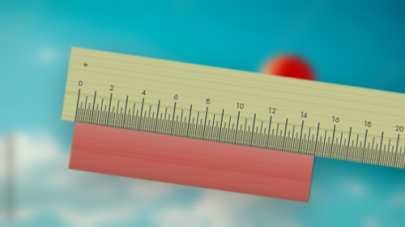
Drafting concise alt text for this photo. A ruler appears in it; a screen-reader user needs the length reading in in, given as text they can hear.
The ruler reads 15 in
